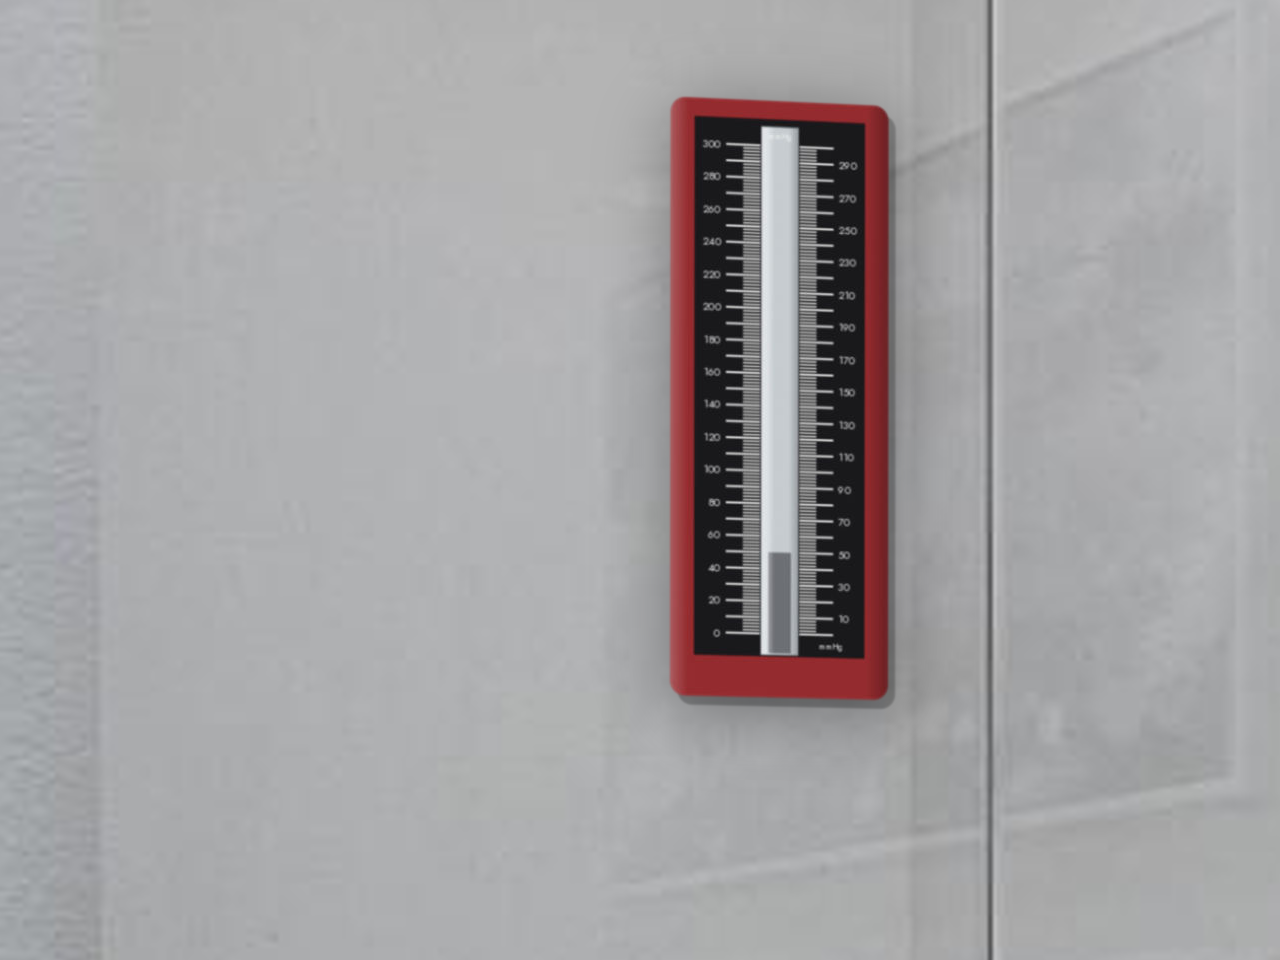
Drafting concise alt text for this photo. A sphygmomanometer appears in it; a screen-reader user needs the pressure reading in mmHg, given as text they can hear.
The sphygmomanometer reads 50 mmHg
